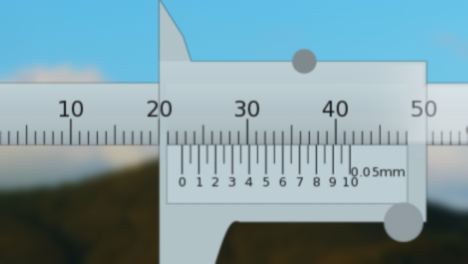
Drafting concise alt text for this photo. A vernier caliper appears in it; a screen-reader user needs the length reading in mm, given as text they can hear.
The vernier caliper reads 22.6 mm
